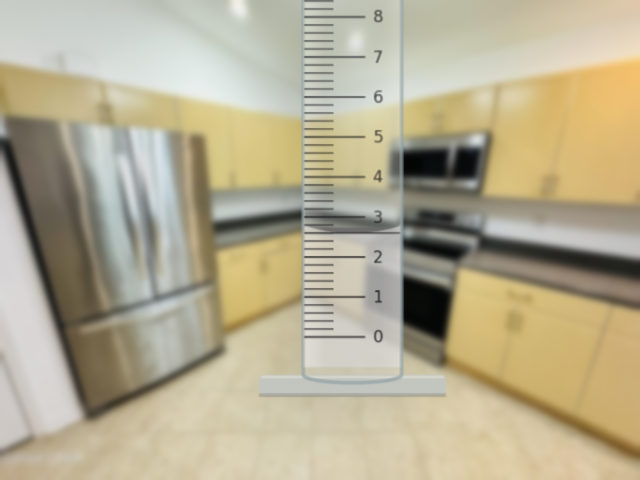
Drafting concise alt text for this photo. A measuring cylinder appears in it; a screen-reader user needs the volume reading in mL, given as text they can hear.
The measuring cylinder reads 2.6 mL
